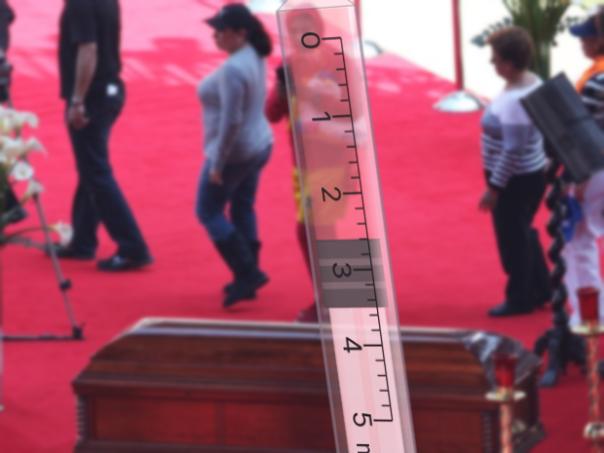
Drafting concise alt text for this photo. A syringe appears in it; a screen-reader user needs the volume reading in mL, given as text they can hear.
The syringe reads 2.6 mL
